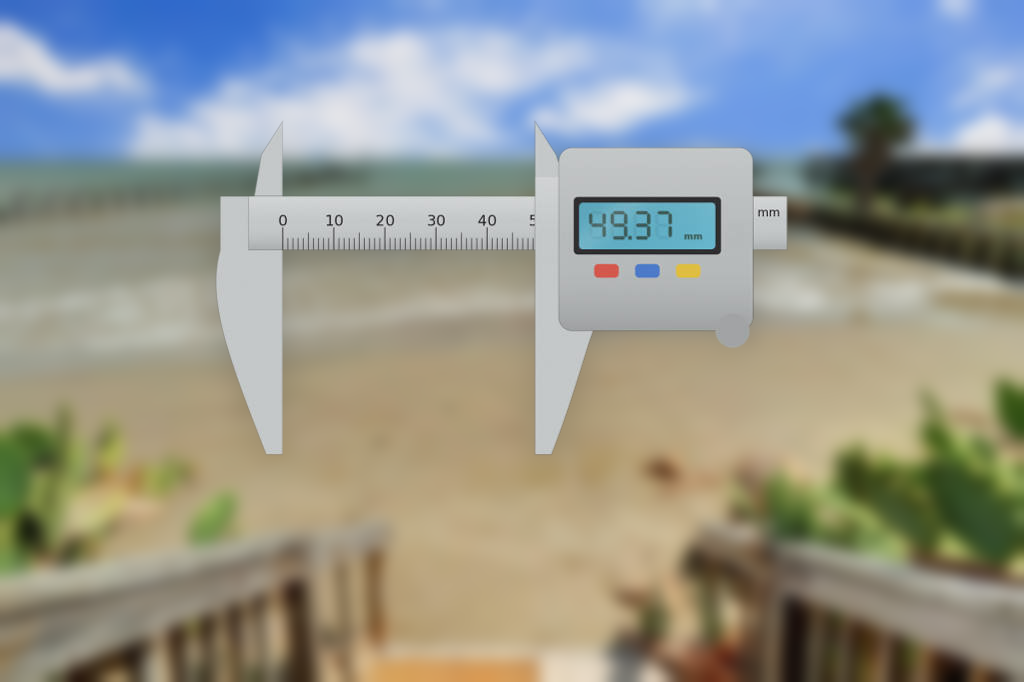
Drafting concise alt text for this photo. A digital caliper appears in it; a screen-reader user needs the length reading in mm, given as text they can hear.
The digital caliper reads 49.37 mm
